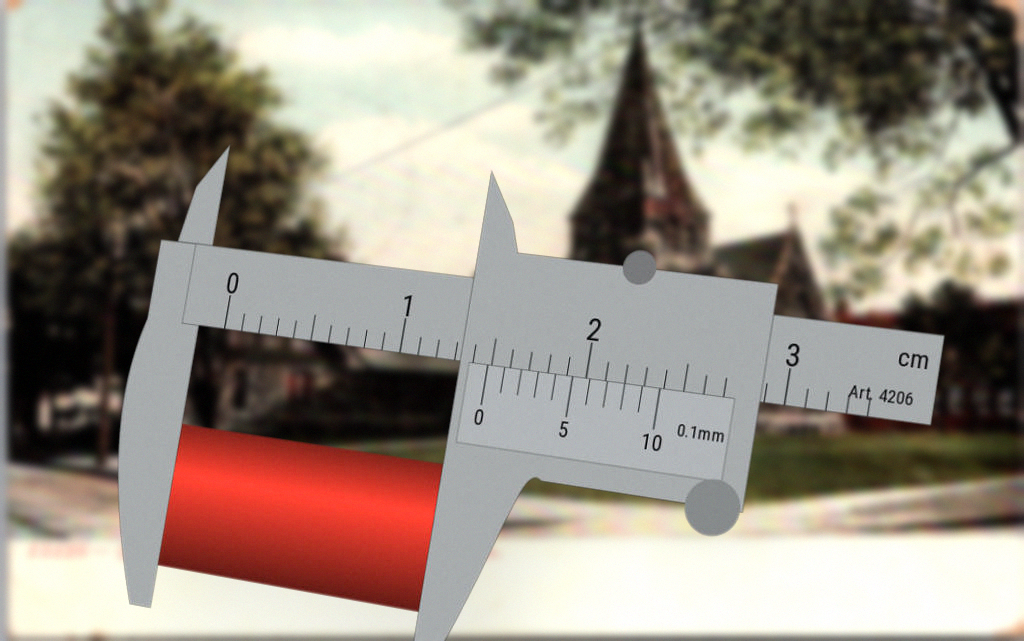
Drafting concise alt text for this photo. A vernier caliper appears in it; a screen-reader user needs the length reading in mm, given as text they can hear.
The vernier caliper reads 14.8 mm
